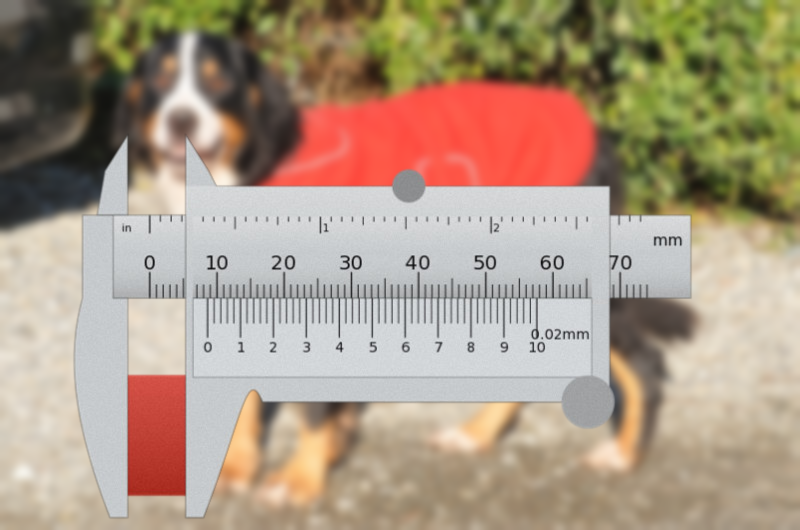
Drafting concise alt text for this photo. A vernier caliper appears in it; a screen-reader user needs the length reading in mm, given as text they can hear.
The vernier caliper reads 8.6 mm
